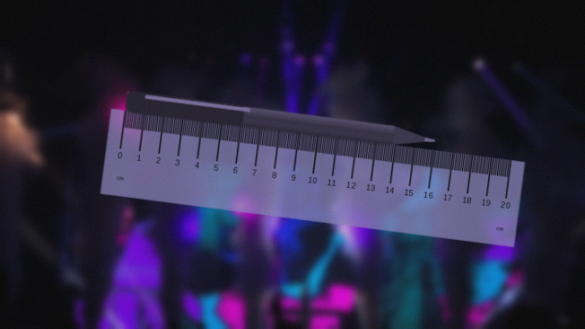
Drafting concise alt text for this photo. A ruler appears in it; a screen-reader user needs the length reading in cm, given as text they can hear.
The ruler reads 16 cm
